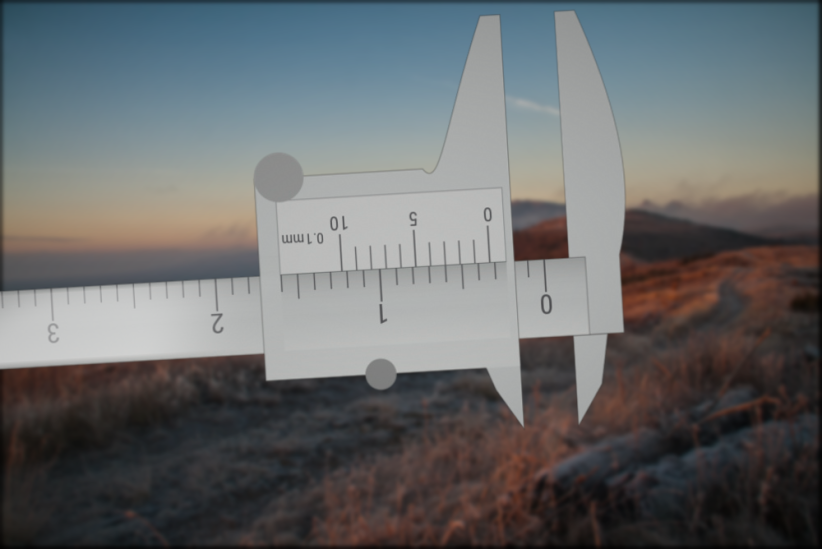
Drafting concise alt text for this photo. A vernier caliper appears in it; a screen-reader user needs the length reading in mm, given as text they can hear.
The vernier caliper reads 3.3 mm
